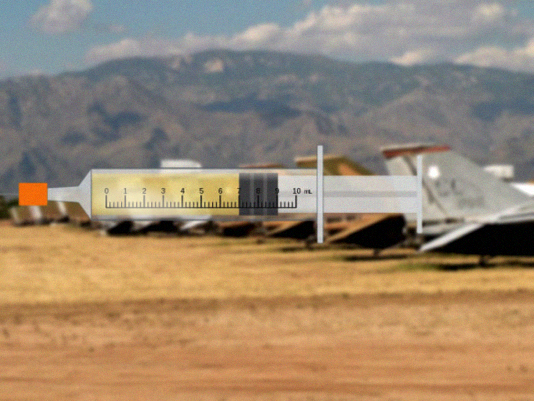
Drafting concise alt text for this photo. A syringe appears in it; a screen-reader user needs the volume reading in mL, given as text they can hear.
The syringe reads 7 mL
